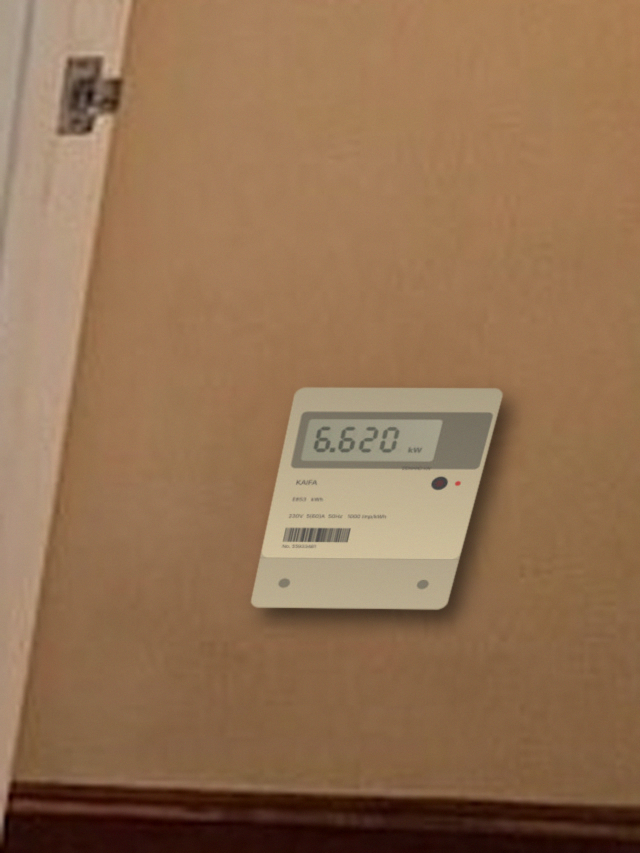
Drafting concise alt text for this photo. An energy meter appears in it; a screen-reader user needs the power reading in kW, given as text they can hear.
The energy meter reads 6.620 kW
